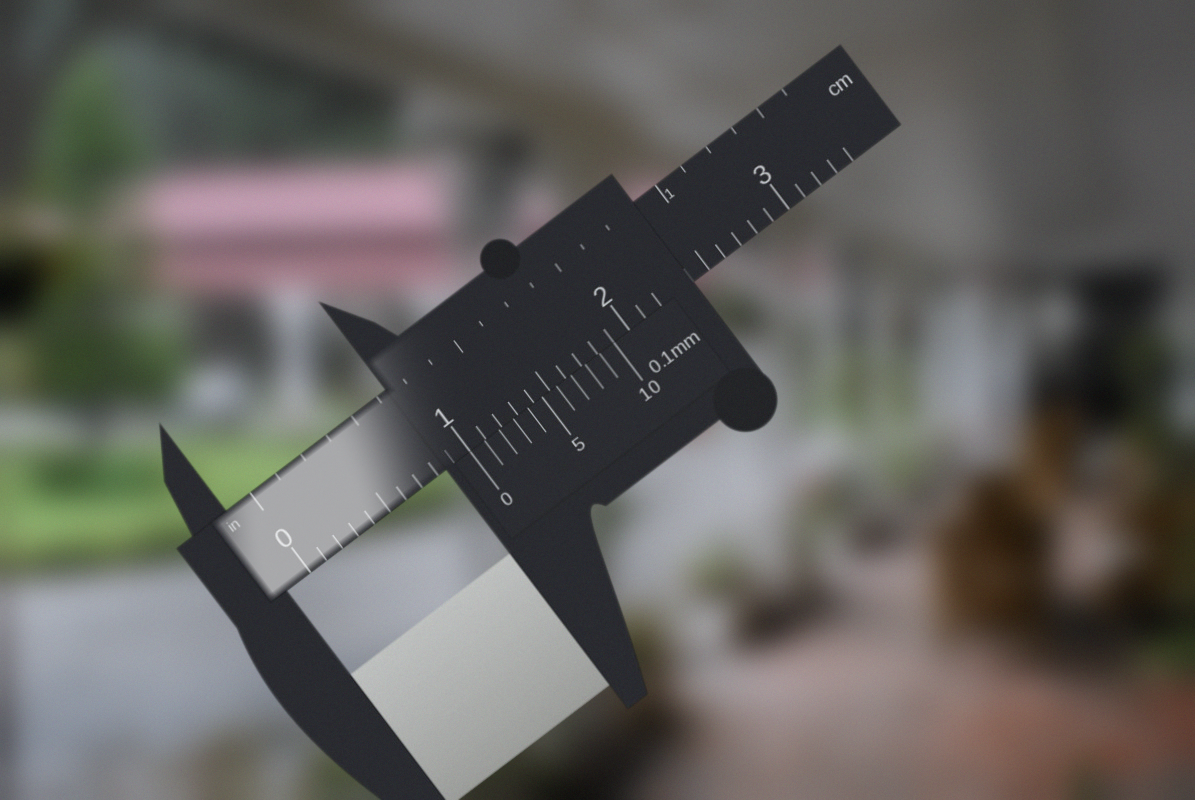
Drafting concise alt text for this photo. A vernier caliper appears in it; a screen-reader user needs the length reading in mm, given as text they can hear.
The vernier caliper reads 10.0 mm
